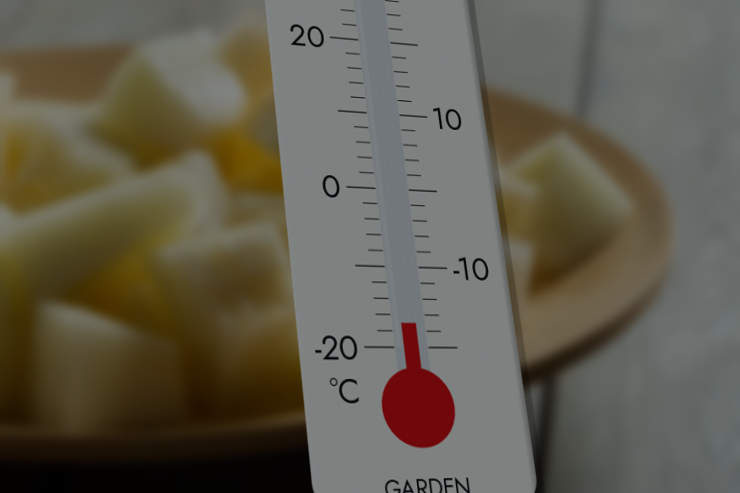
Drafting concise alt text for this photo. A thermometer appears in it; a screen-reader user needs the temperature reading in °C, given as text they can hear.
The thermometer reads -17 °C
